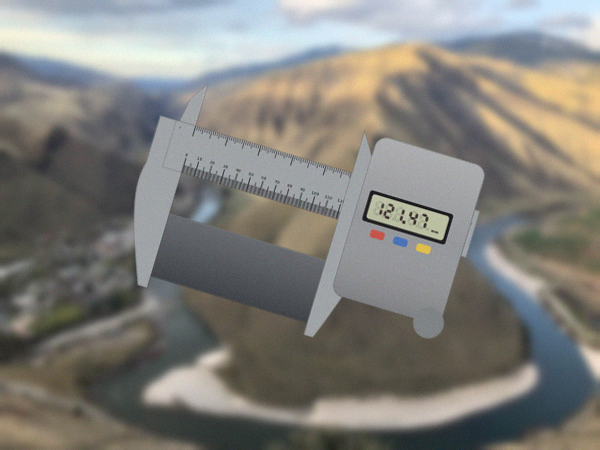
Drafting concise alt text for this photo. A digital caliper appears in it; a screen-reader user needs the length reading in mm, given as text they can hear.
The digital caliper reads 121.47 mm
